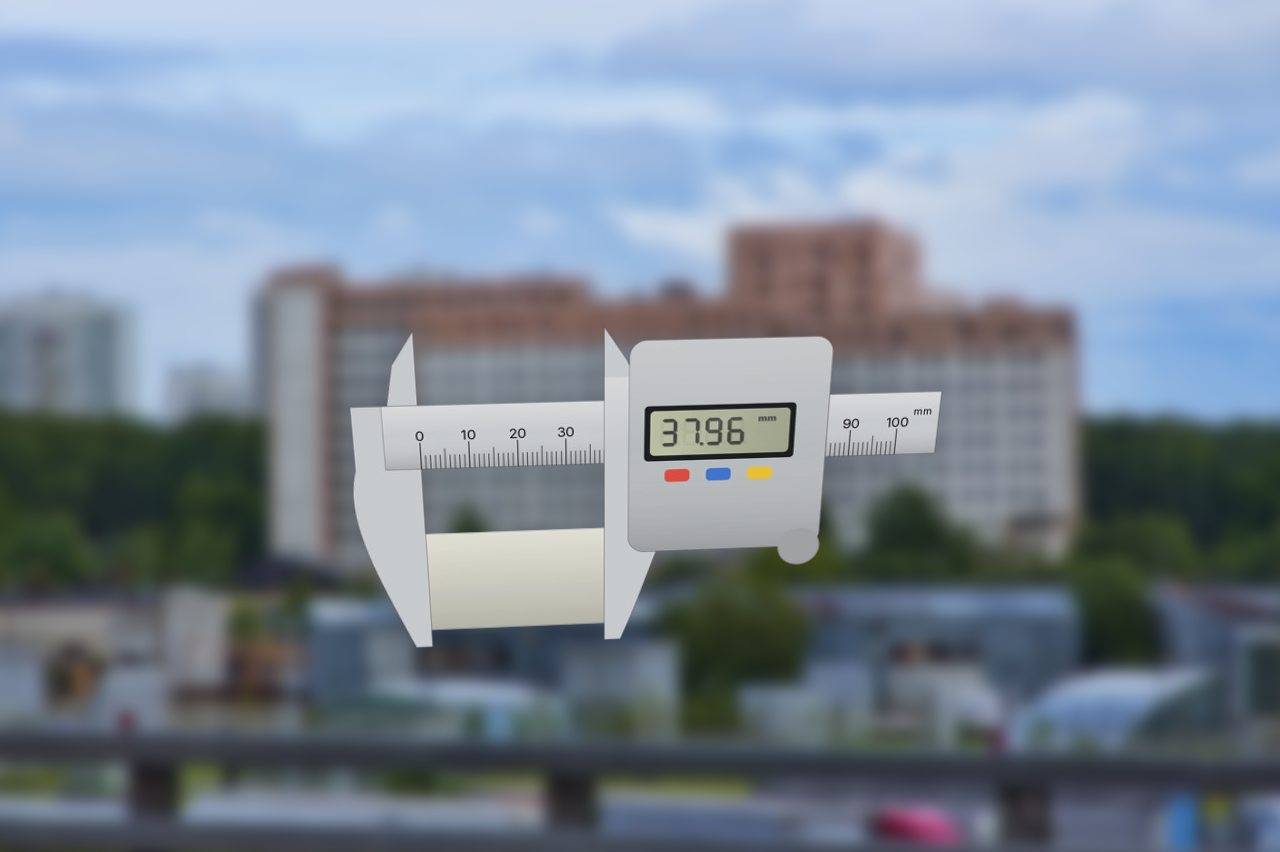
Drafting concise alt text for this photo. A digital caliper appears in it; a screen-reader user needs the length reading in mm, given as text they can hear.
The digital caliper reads 37.96 mm
